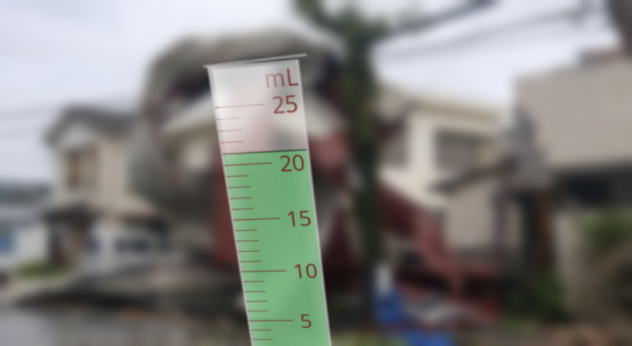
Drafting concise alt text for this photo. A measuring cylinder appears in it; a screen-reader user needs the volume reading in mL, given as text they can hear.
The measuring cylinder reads 21 mL
